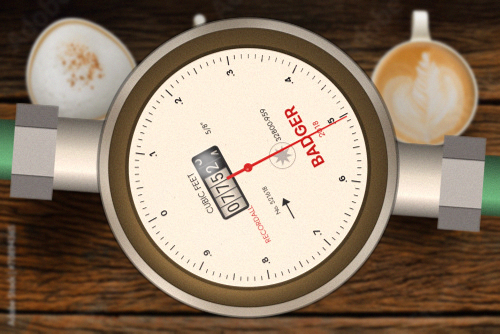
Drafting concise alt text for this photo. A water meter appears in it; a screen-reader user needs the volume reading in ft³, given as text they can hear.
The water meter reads 77523.50 ft³
